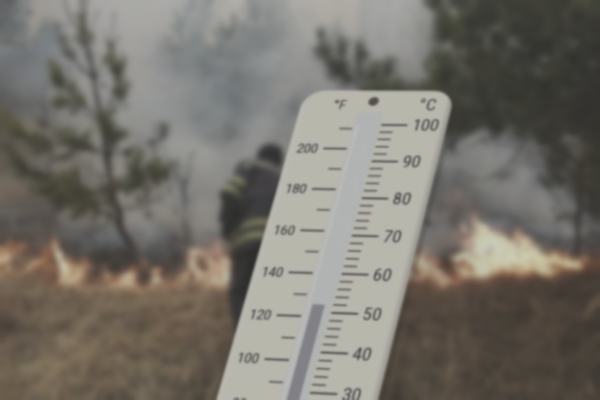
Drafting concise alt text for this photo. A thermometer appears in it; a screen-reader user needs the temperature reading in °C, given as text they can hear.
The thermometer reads 52 °C
